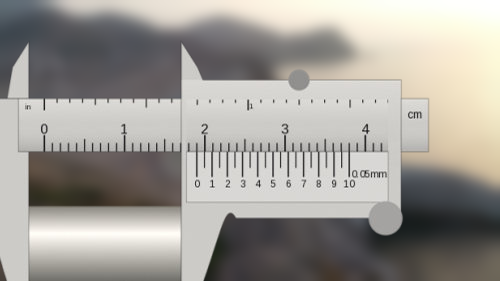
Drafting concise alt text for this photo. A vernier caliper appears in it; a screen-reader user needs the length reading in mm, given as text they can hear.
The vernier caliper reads 19.0 mm
